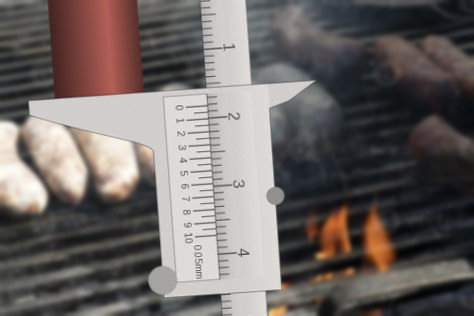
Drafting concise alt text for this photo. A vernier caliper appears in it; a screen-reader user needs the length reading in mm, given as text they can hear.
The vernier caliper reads 18.2 mm
